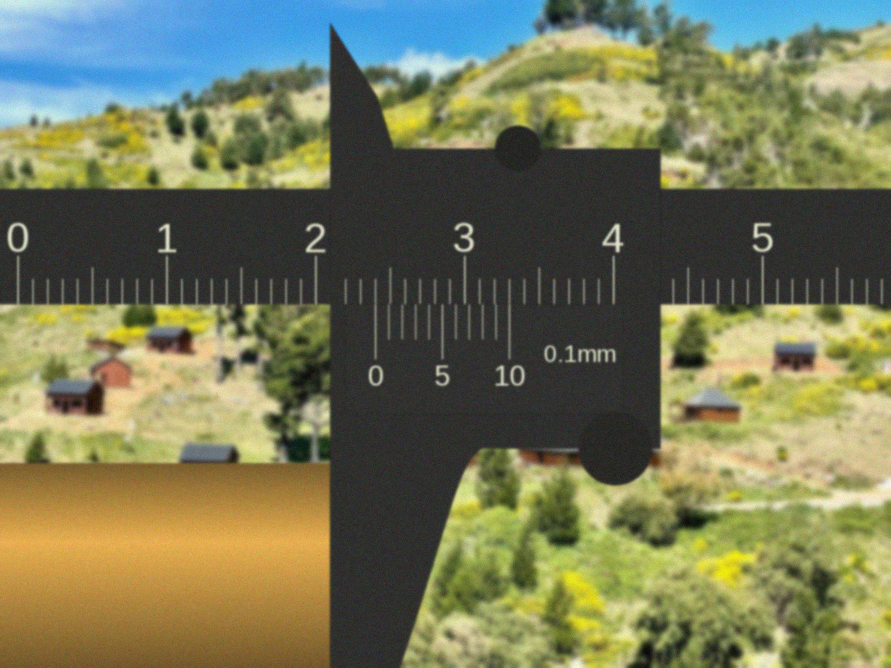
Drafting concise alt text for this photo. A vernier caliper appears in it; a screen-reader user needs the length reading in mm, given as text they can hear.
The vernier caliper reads 24.0 mm
